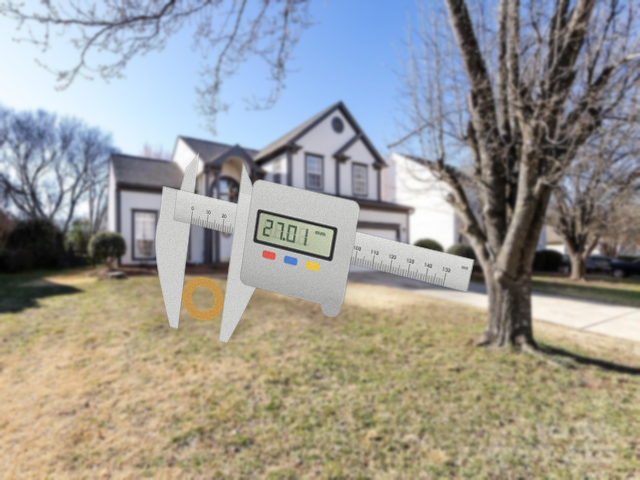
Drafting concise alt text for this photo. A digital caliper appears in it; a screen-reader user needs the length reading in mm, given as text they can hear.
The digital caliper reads 27.01 mm
